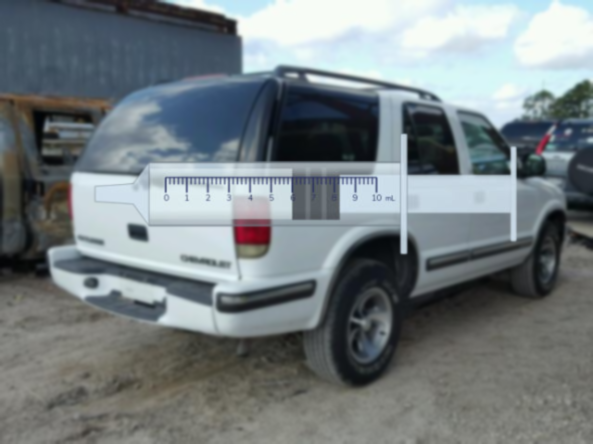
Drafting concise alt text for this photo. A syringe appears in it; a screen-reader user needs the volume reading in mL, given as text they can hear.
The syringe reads 6 mL
